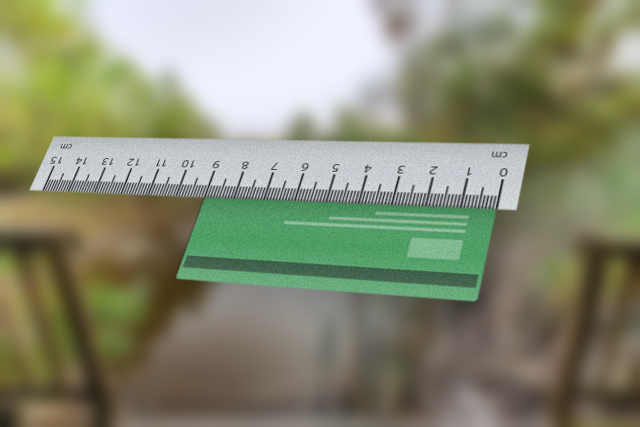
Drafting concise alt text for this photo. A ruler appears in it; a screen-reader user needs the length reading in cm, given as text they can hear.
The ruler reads 9 cm
